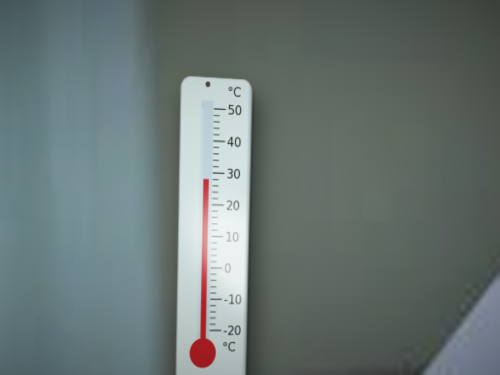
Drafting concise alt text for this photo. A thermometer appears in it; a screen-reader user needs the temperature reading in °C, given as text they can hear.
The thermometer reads 28 °C
